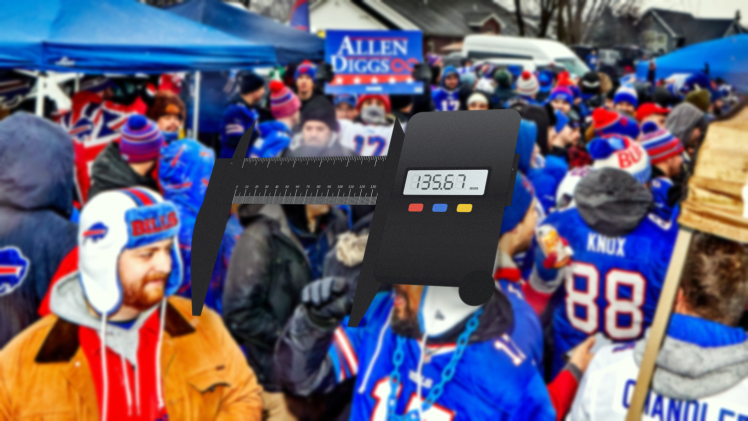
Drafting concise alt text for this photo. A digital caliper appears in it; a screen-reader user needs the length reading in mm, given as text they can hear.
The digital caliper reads 135.67 mm
